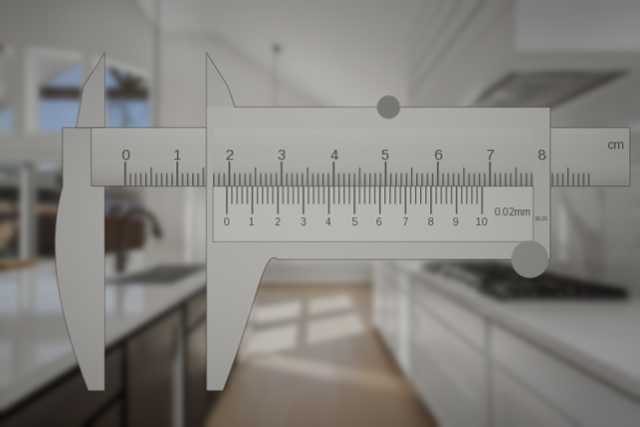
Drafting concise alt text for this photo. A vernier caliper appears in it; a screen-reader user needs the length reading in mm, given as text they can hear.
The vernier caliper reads 19.5 mm
